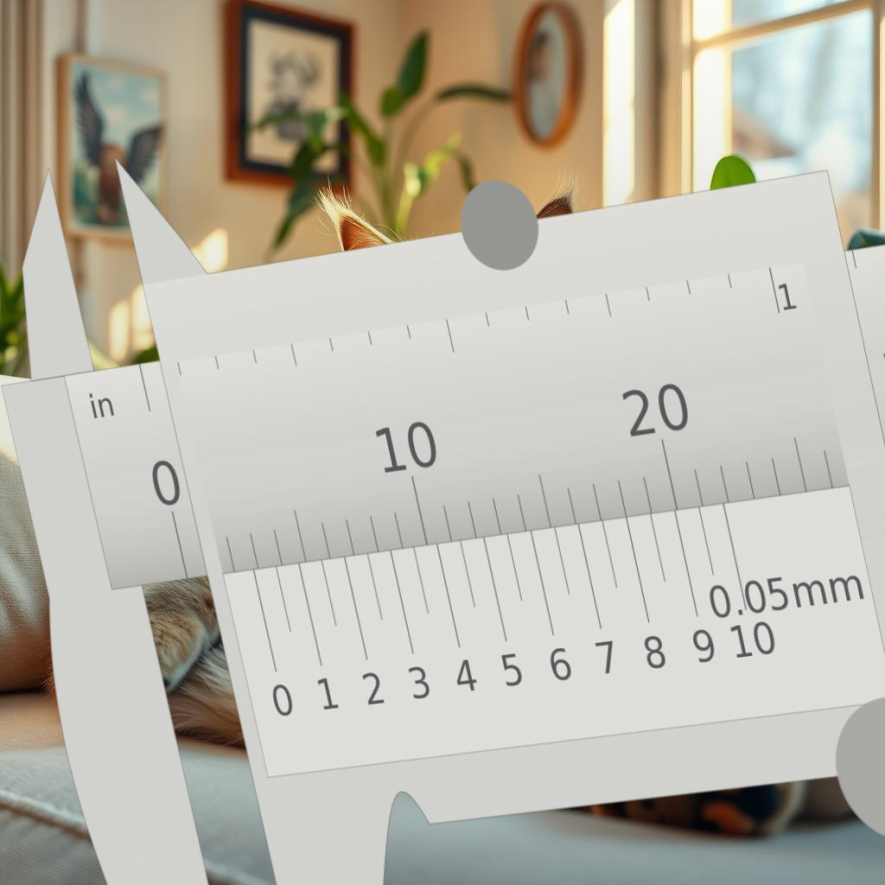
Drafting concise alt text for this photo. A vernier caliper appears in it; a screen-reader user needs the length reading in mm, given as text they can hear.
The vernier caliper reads 2.80 mm
